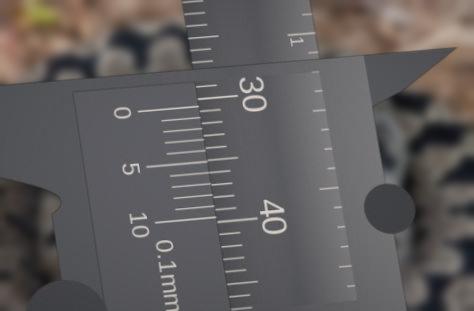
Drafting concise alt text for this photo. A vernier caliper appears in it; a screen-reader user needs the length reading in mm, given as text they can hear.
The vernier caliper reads 30.6 mm
